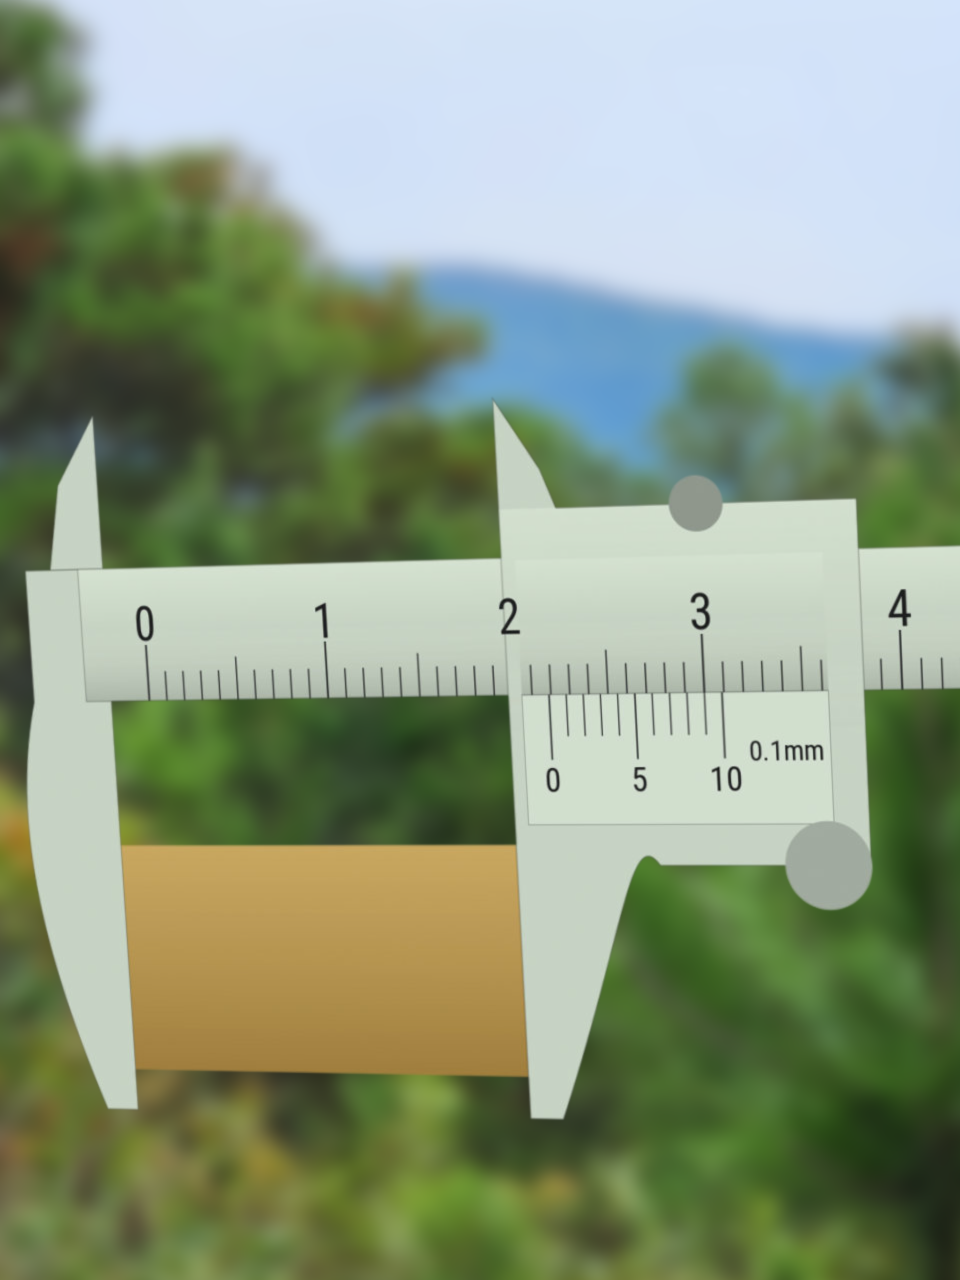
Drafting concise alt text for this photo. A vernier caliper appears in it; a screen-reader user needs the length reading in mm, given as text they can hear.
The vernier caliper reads 21.9 mm
